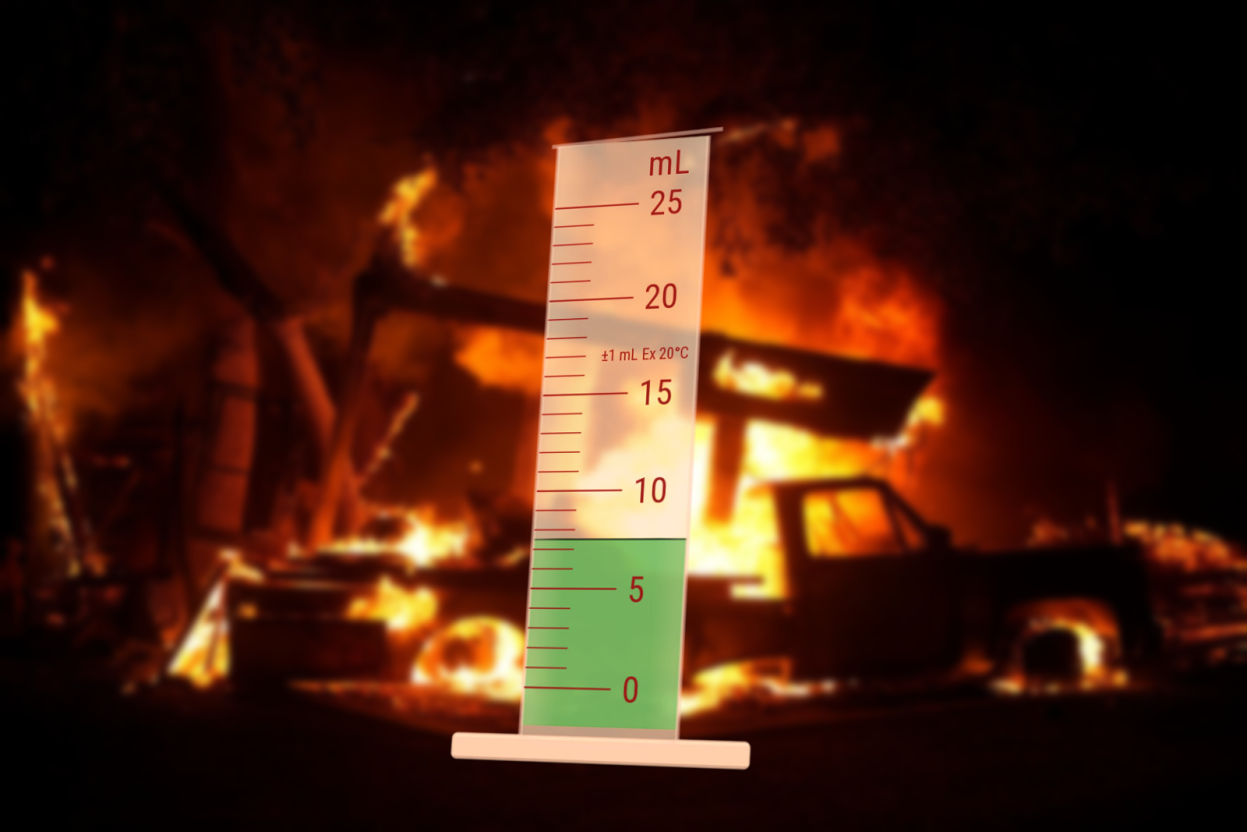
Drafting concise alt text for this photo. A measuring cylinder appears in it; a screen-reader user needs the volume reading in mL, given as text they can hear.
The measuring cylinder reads 7.5 mL
